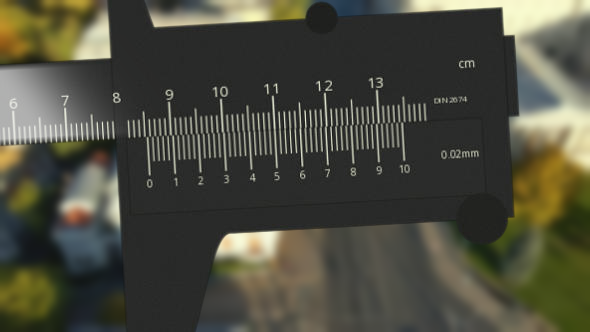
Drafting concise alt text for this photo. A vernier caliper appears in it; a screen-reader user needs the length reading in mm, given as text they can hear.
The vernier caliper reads 85.5 mm
